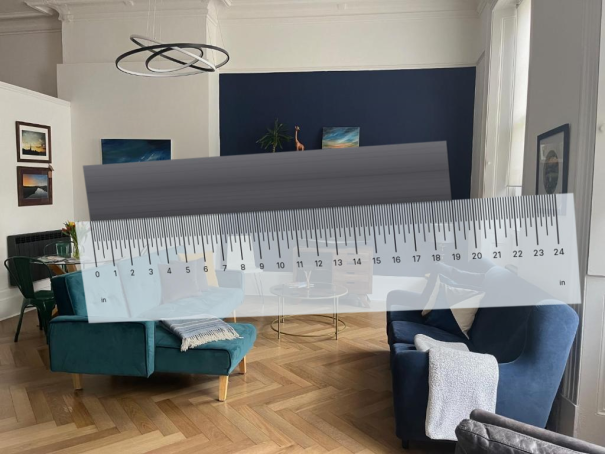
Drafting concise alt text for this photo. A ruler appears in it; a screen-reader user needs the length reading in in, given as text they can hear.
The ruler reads 19 in
